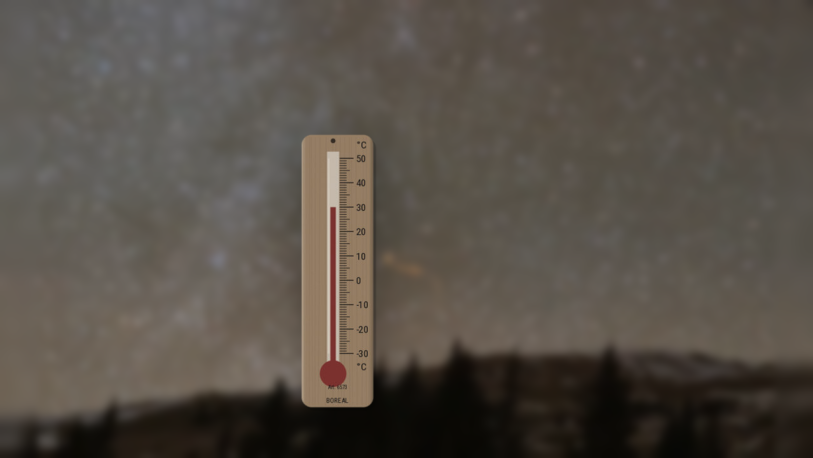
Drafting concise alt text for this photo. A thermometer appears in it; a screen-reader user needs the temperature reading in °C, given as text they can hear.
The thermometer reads 30 °C
